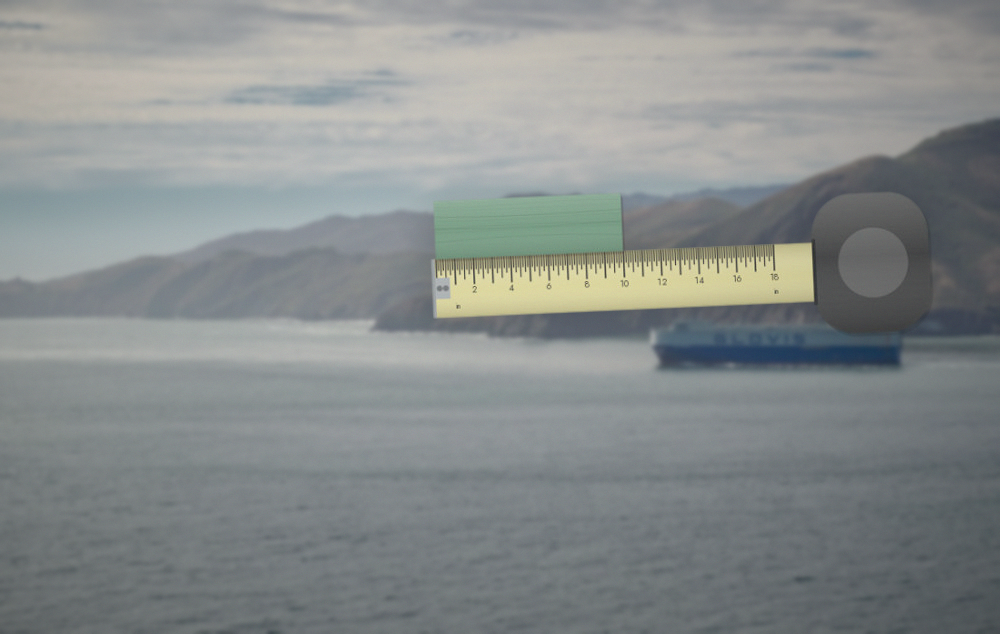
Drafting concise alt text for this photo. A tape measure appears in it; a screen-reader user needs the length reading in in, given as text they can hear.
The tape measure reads 10 in
